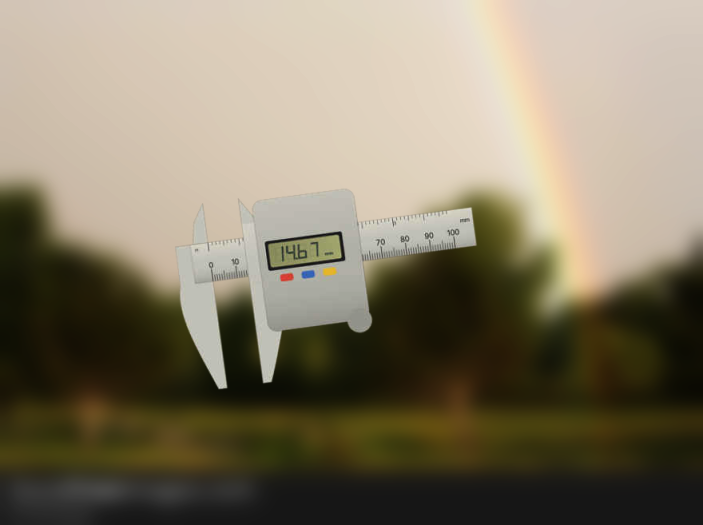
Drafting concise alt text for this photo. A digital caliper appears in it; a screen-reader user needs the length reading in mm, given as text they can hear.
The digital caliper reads 14.67 mm
